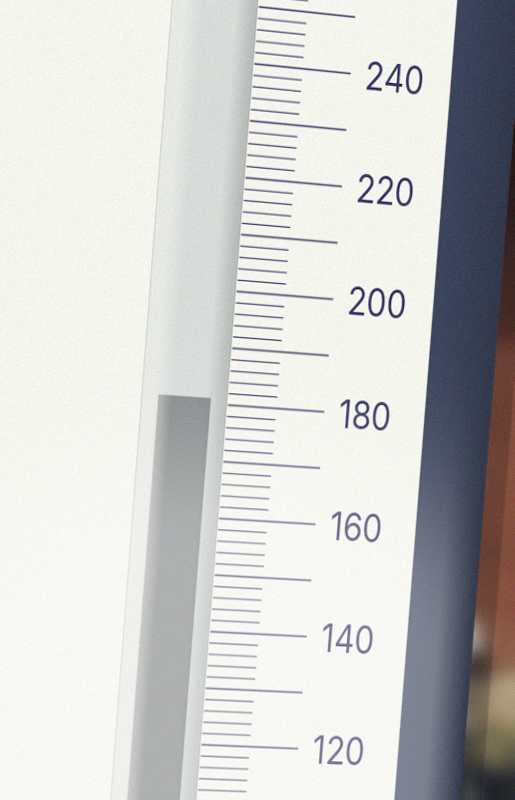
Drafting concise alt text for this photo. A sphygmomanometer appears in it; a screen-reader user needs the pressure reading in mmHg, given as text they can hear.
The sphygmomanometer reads 181 mmHg
